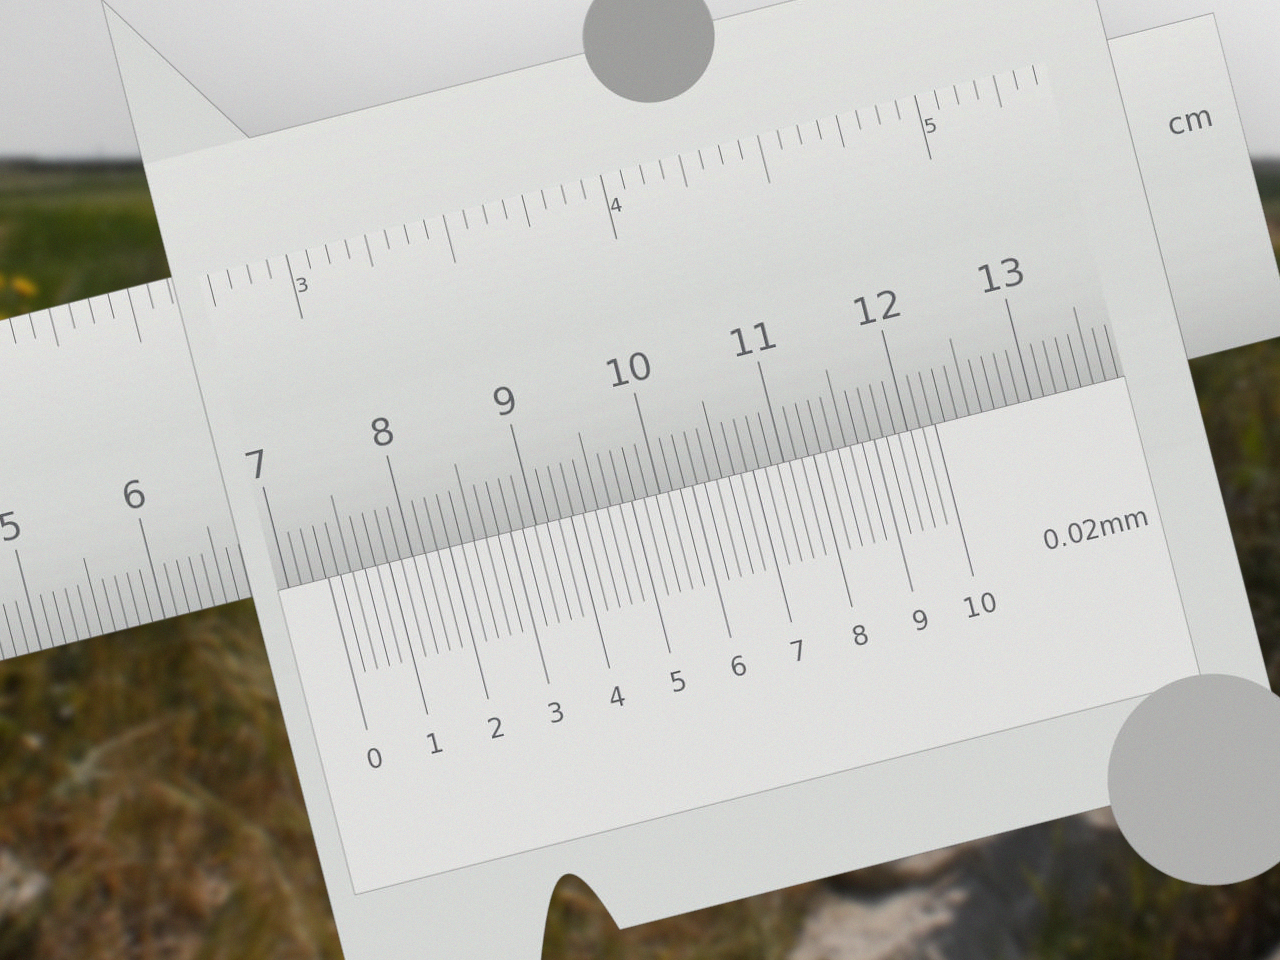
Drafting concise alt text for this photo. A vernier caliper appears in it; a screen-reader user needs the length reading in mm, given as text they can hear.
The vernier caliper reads 73.2 mm
